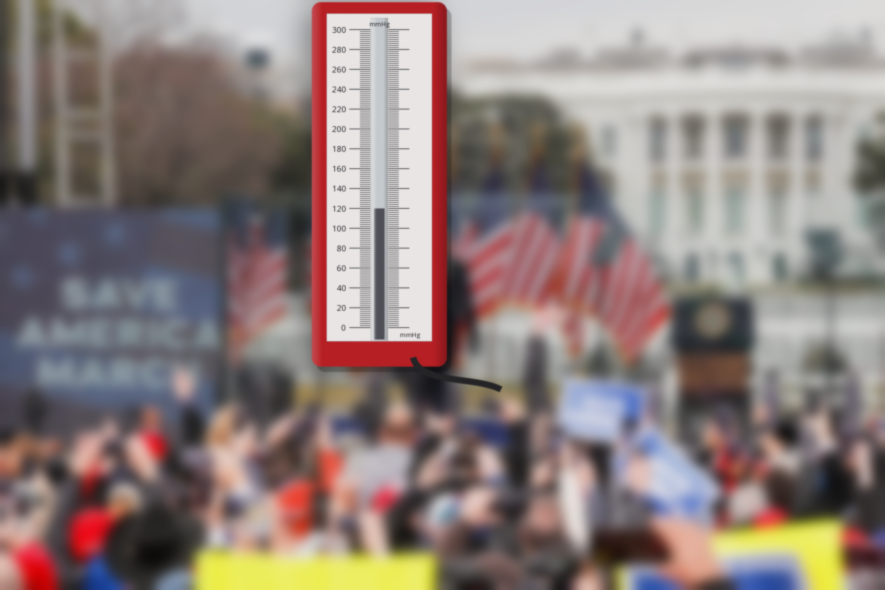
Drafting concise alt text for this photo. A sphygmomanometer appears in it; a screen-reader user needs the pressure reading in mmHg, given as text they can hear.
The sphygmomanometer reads 120 mmHg
